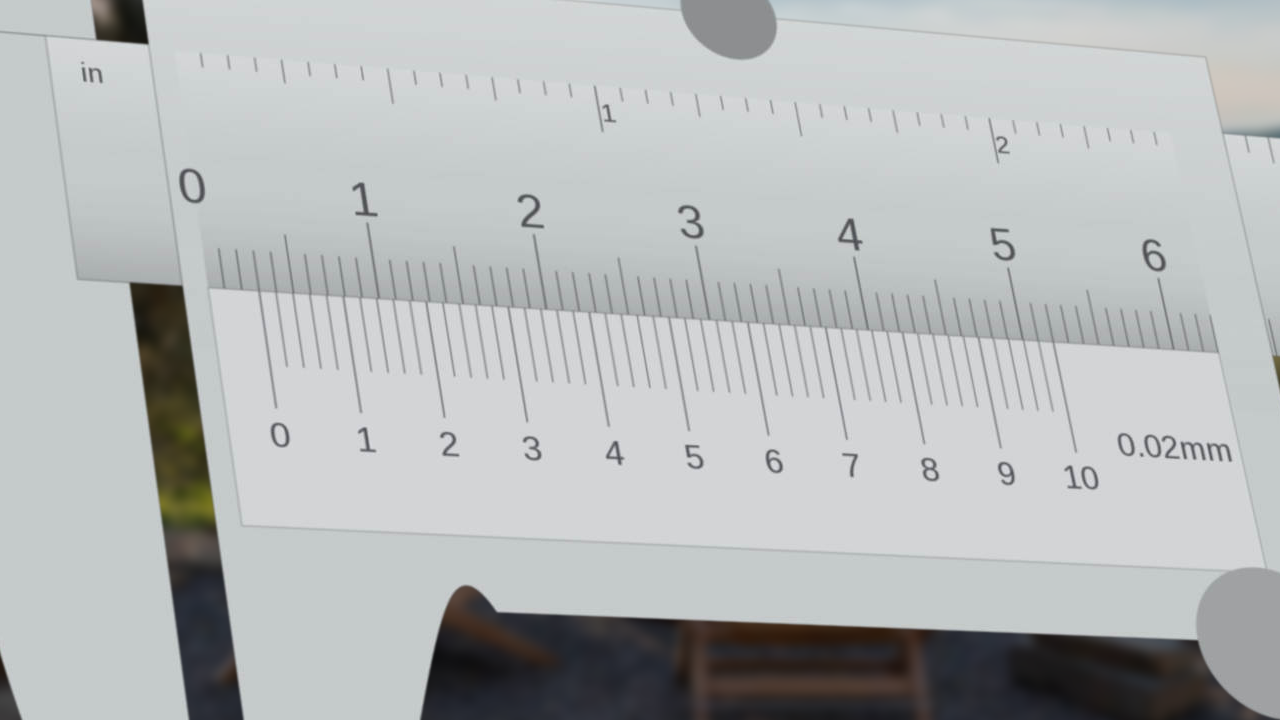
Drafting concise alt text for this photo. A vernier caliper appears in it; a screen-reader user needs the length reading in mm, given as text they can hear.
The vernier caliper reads 3.0 mm
